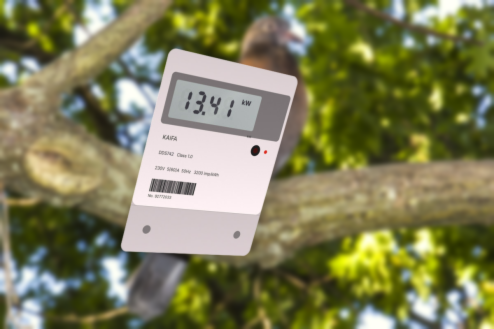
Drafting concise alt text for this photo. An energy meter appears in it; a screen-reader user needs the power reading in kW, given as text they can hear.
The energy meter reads 13.41 kW
